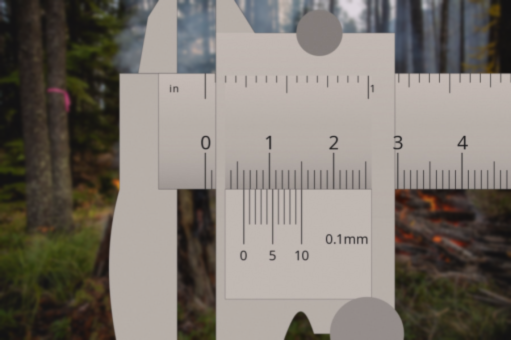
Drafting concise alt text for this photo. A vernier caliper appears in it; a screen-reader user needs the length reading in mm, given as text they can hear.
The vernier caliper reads 6.0 mm
